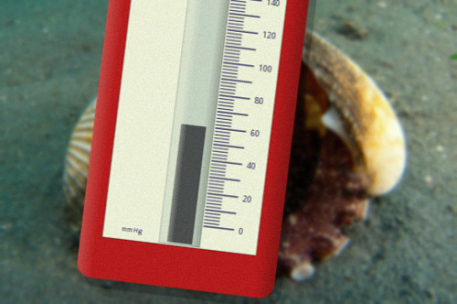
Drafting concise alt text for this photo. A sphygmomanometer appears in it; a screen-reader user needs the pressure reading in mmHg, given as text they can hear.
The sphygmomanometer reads 60 mmHg
